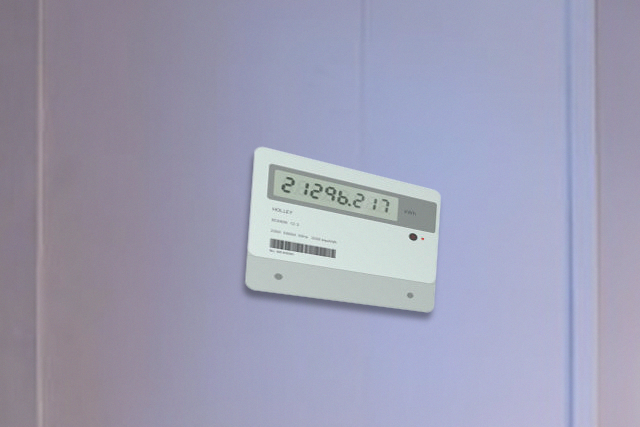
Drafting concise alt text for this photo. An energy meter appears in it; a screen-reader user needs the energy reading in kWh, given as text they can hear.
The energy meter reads 21296.217 kWh
